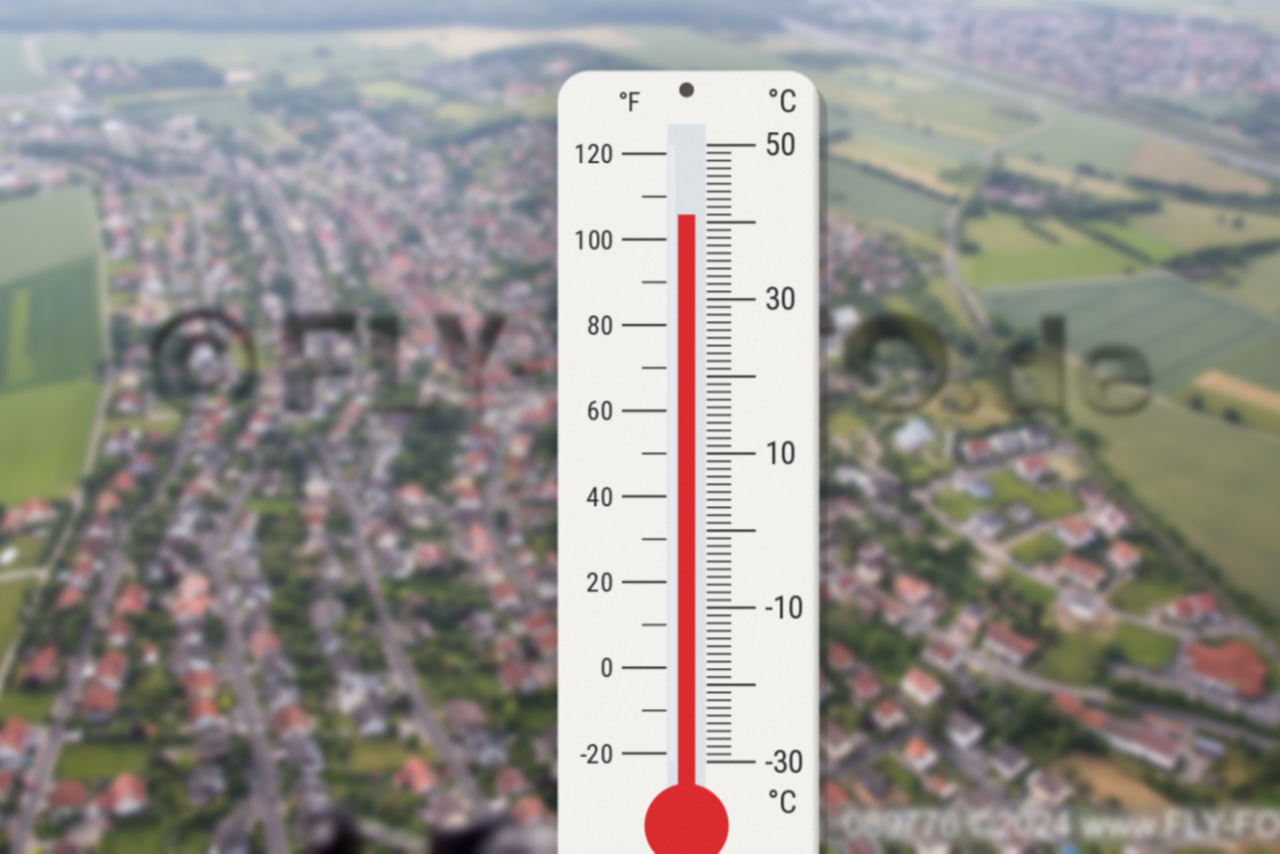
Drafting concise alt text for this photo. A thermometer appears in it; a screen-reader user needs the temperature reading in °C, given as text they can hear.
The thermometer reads 41 °C
